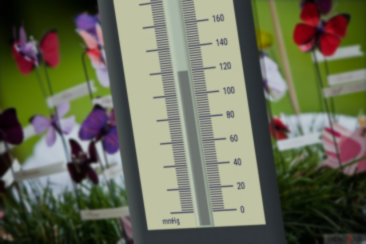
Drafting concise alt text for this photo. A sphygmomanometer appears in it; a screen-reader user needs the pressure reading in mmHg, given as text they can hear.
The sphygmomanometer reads 120 mmHg
